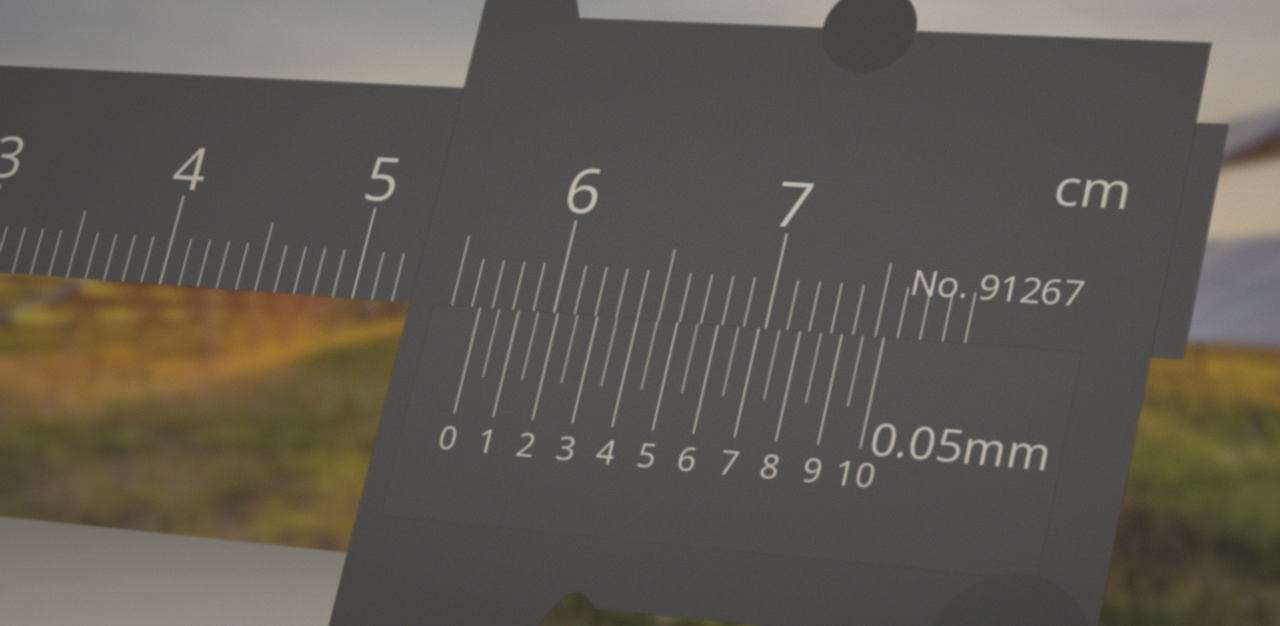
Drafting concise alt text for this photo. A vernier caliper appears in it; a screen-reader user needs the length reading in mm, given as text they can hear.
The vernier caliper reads 56.4 mm
